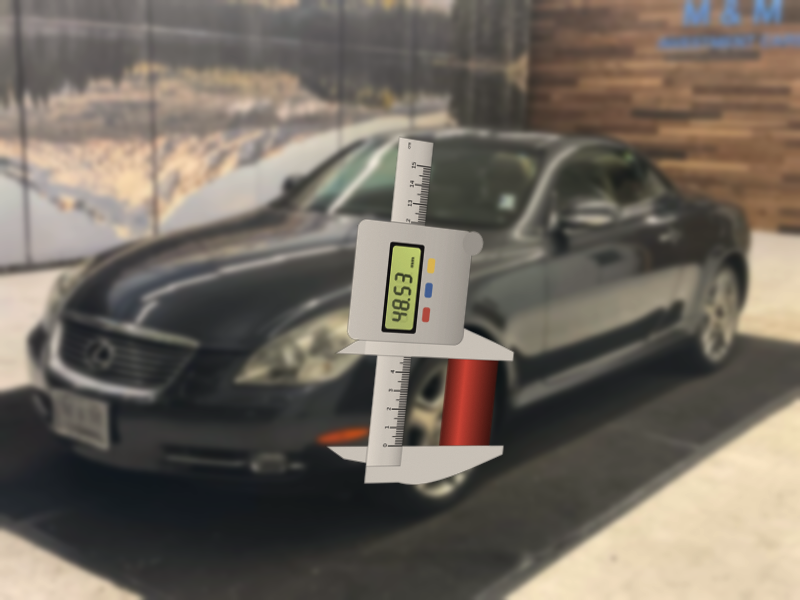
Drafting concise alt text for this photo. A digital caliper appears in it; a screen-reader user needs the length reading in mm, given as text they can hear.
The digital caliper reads 48.53 mm
